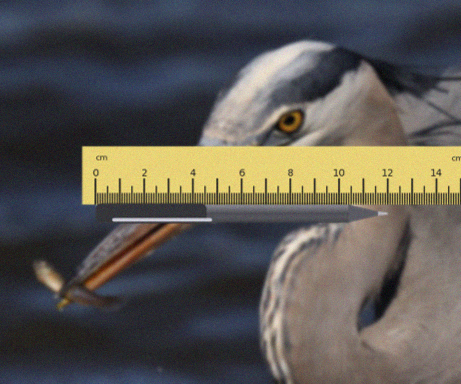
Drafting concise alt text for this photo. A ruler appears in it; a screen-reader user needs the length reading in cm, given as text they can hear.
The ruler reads 12 cm
